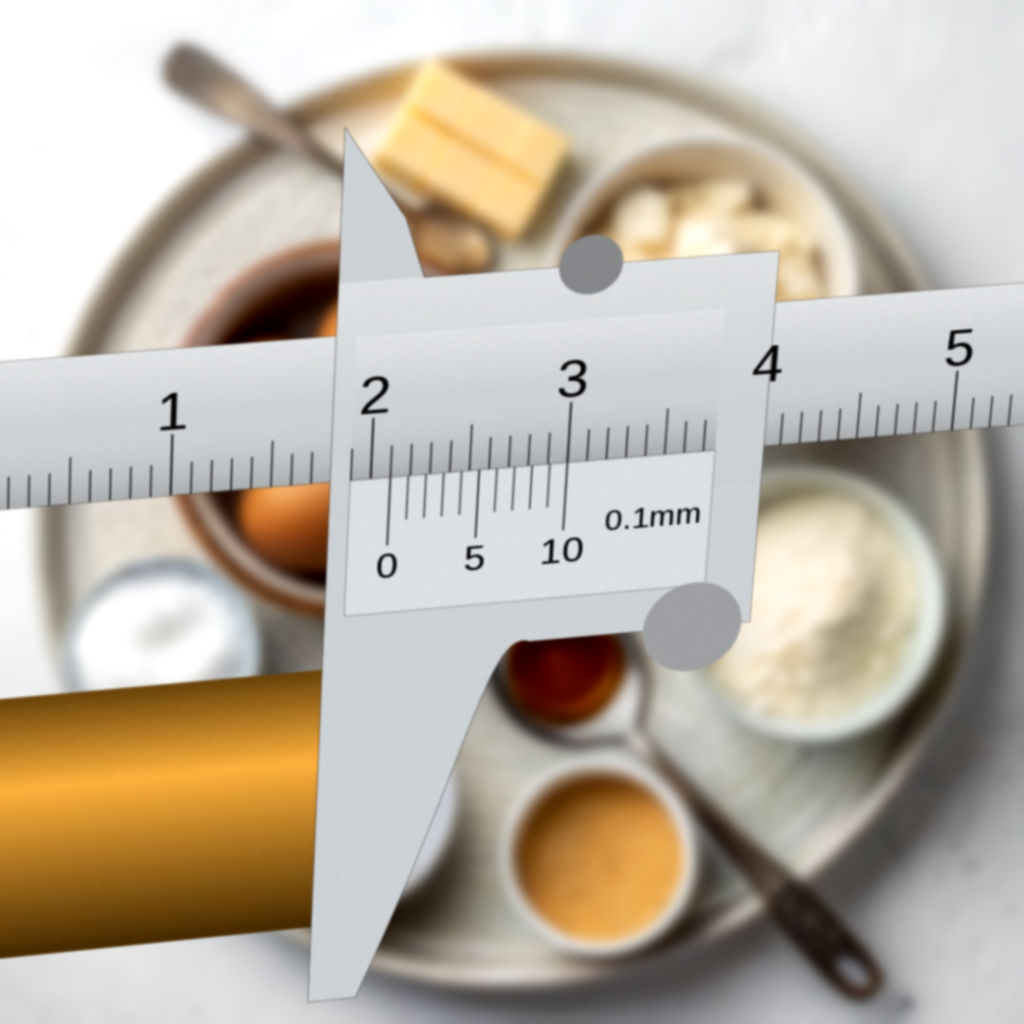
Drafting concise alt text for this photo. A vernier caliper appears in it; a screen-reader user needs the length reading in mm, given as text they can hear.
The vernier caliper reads 21.0 mm
